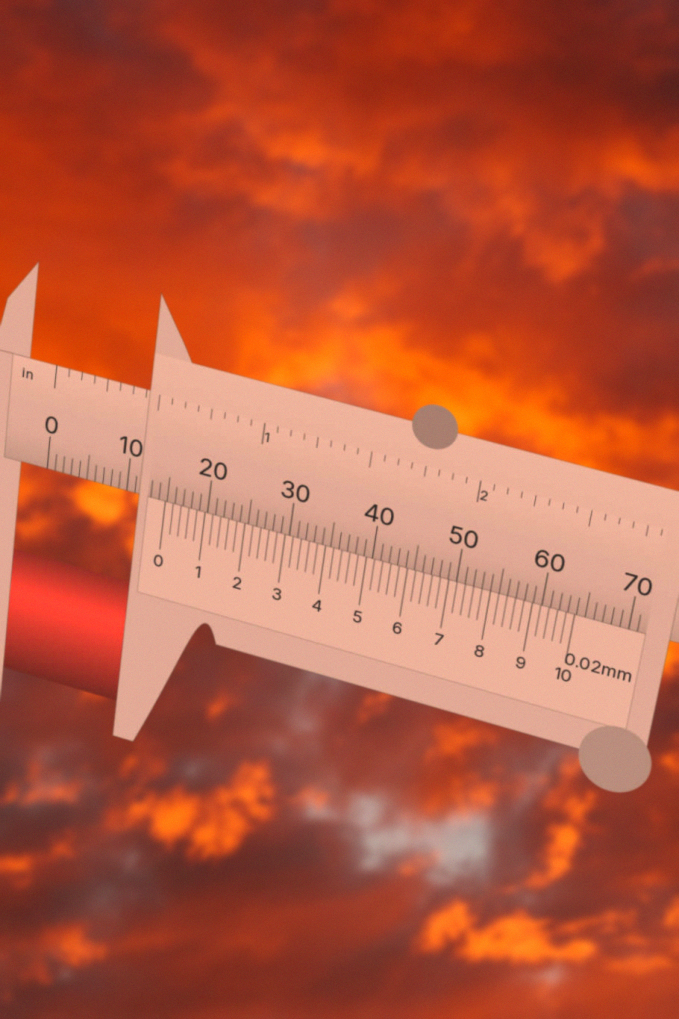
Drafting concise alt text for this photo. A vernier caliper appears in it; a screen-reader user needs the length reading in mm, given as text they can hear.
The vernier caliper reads 14.8 mm
